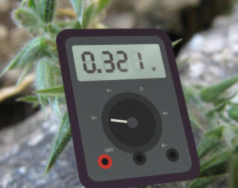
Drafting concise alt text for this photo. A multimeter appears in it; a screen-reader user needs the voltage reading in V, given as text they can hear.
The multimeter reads 0.321 V
